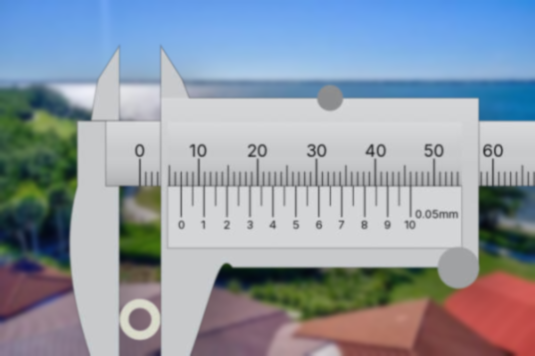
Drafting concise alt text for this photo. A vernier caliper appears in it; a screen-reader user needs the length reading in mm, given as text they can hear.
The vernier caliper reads 7.0 mm
